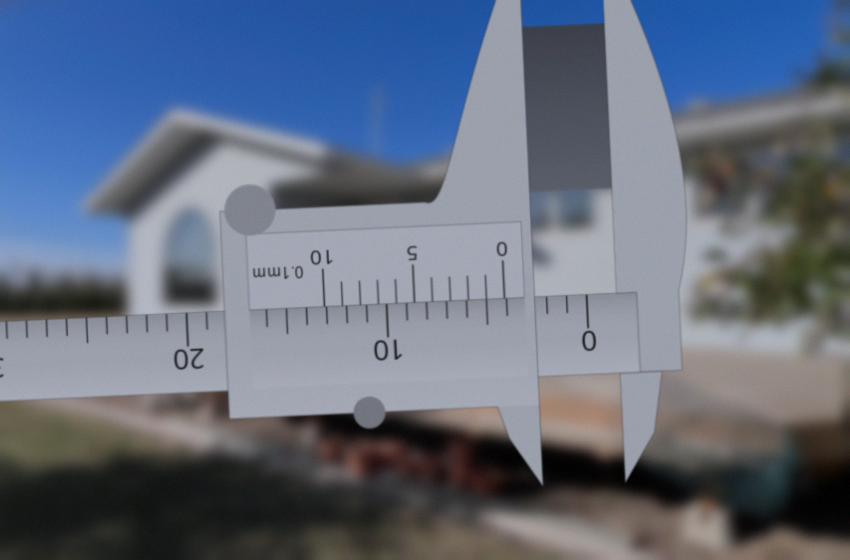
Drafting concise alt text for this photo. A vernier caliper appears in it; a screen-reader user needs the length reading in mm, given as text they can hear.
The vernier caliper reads 4.1 mm
